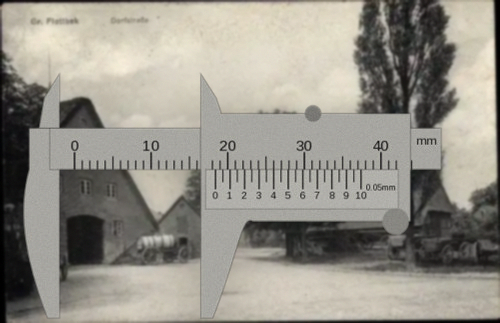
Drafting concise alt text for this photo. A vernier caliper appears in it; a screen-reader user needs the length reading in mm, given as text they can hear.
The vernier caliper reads 18.4 mm
